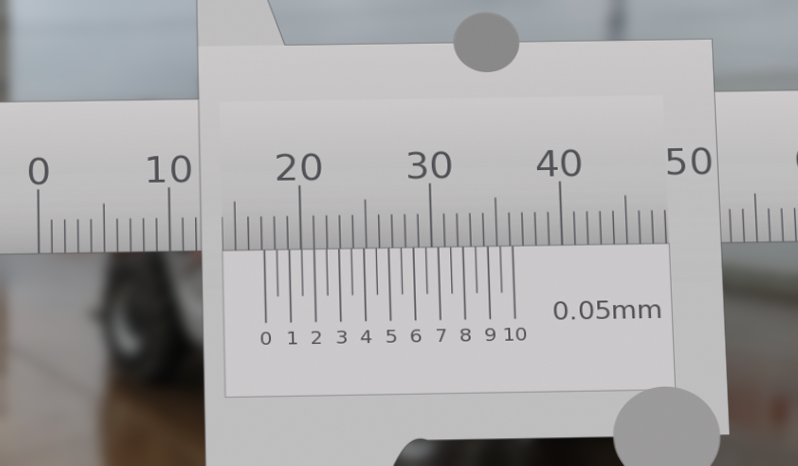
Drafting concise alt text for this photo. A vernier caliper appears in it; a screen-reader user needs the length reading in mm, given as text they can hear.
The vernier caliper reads 17.2 mm
